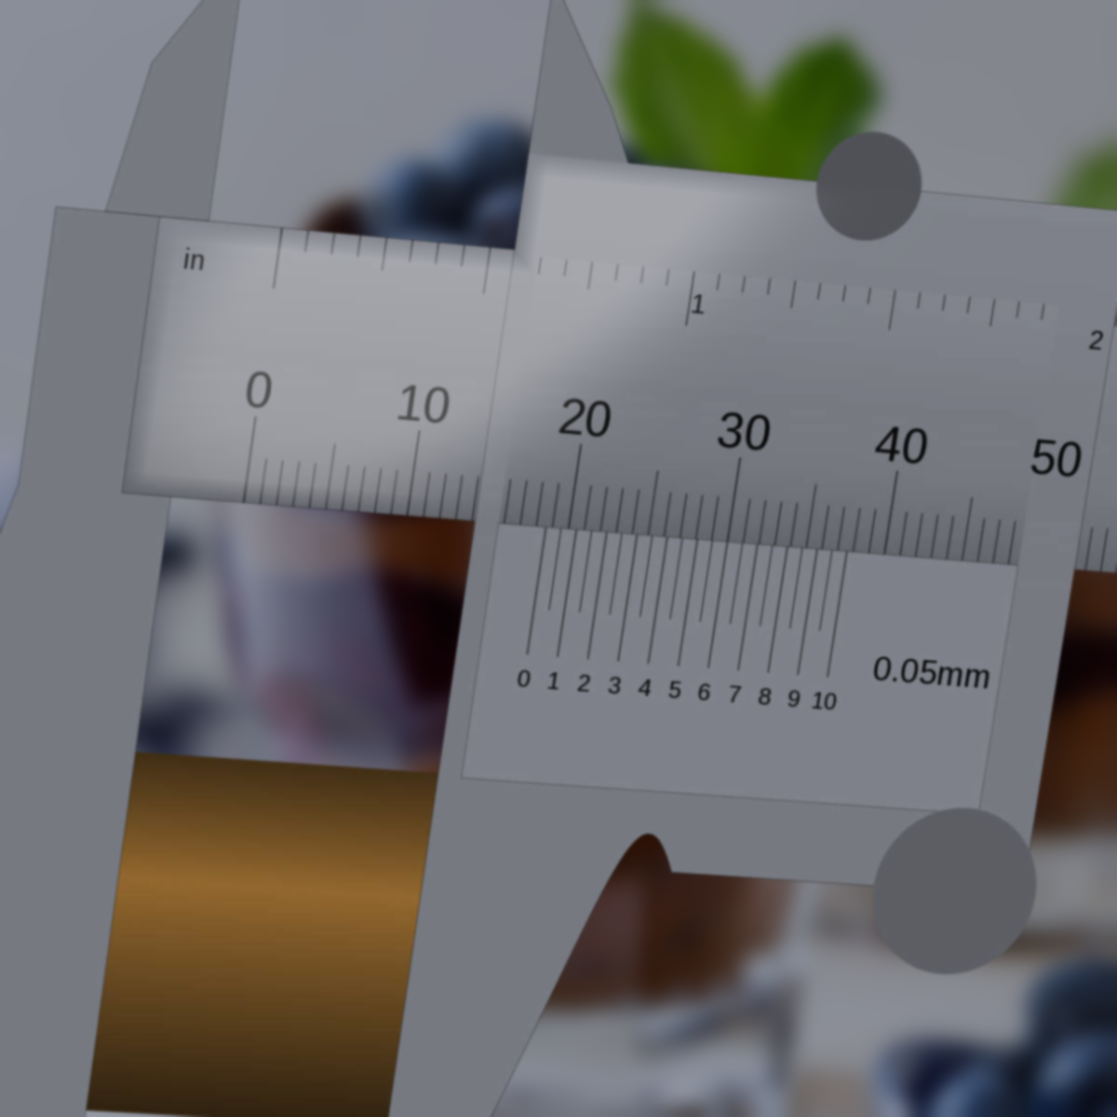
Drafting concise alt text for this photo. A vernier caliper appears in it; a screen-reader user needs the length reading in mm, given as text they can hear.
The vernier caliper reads 18.6 mm
